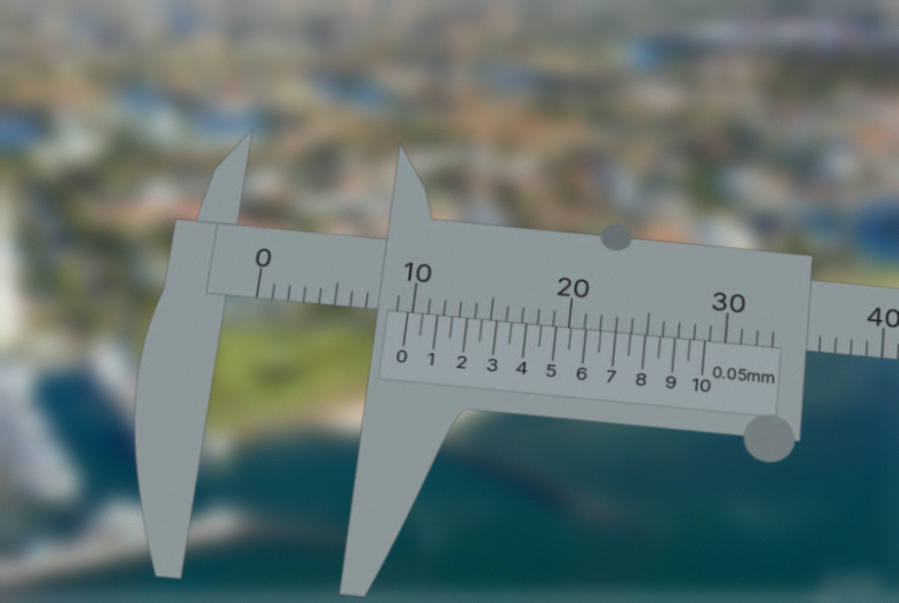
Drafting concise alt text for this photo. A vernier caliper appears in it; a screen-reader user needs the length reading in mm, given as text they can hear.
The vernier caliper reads 9.7 mm
